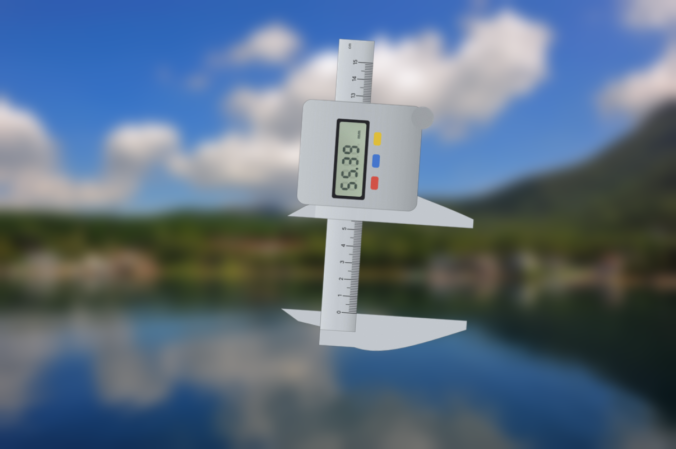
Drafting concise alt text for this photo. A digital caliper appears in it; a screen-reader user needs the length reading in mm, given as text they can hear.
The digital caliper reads 55.39 mm
